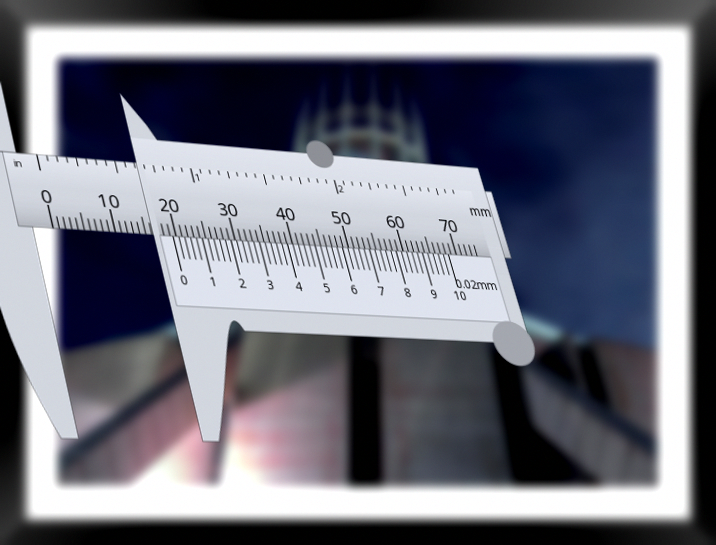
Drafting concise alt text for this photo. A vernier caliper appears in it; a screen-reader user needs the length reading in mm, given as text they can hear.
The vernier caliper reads 19.5 mm
